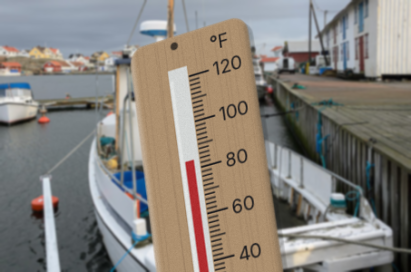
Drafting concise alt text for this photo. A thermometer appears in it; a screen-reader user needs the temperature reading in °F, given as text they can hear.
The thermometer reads 84 °F
